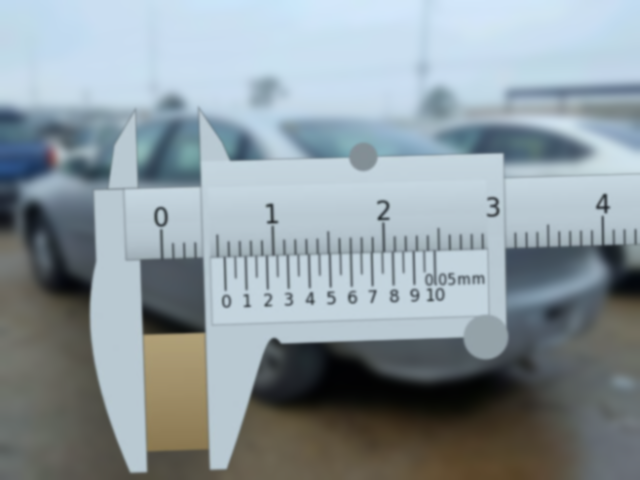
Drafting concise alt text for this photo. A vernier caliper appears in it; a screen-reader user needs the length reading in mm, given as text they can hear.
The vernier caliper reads 5.6 mm
